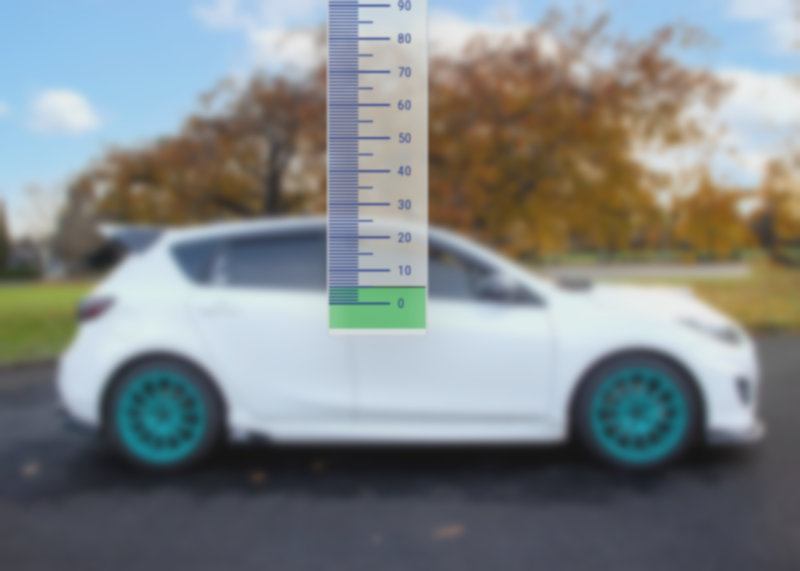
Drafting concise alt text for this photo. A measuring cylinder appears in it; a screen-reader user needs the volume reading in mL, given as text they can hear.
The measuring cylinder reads 5 mL
